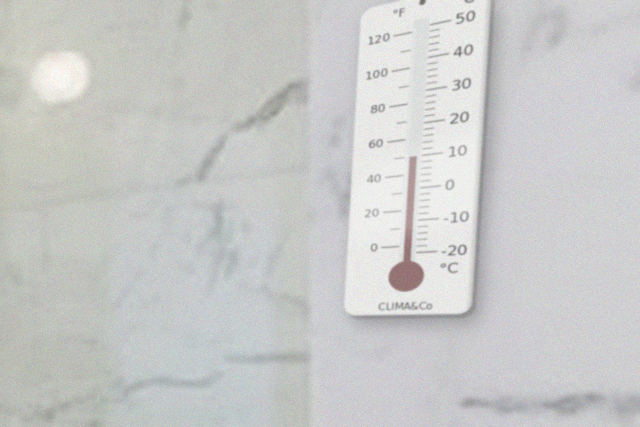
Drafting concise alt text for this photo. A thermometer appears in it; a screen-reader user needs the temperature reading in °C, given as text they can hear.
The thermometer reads 10 °C
